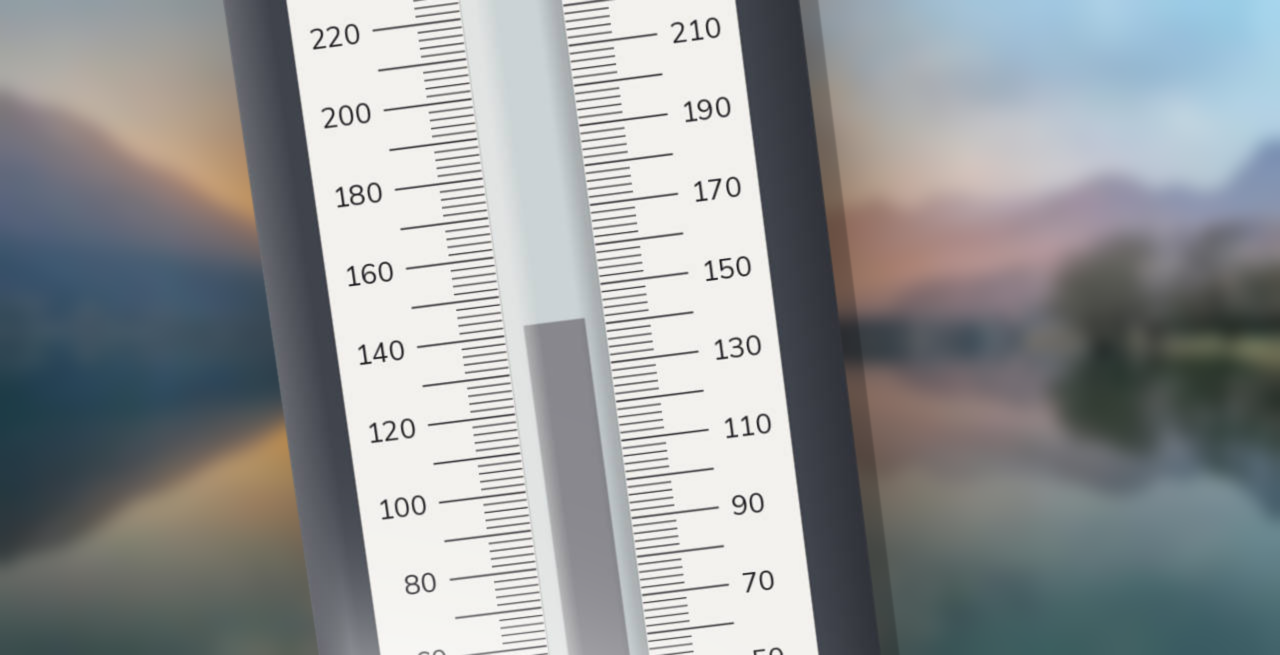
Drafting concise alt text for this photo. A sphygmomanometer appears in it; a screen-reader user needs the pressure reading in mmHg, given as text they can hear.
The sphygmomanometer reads 142 mmHg
